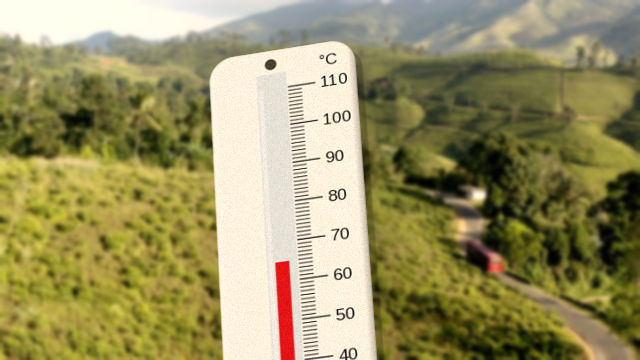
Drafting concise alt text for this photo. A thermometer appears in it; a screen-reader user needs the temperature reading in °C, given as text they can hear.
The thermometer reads 65 °C
